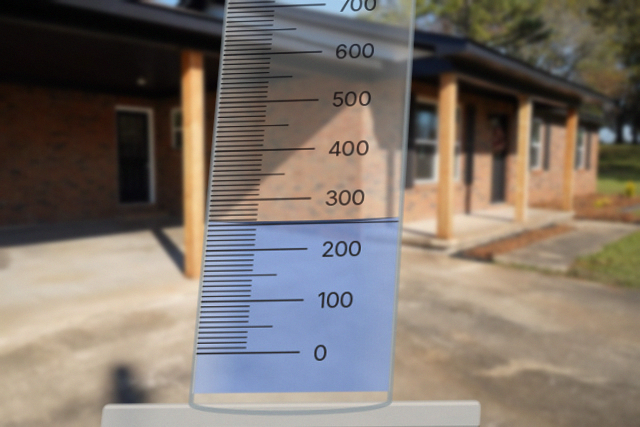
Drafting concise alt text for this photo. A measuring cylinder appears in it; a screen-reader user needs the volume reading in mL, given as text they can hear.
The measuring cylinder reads 250 mL
